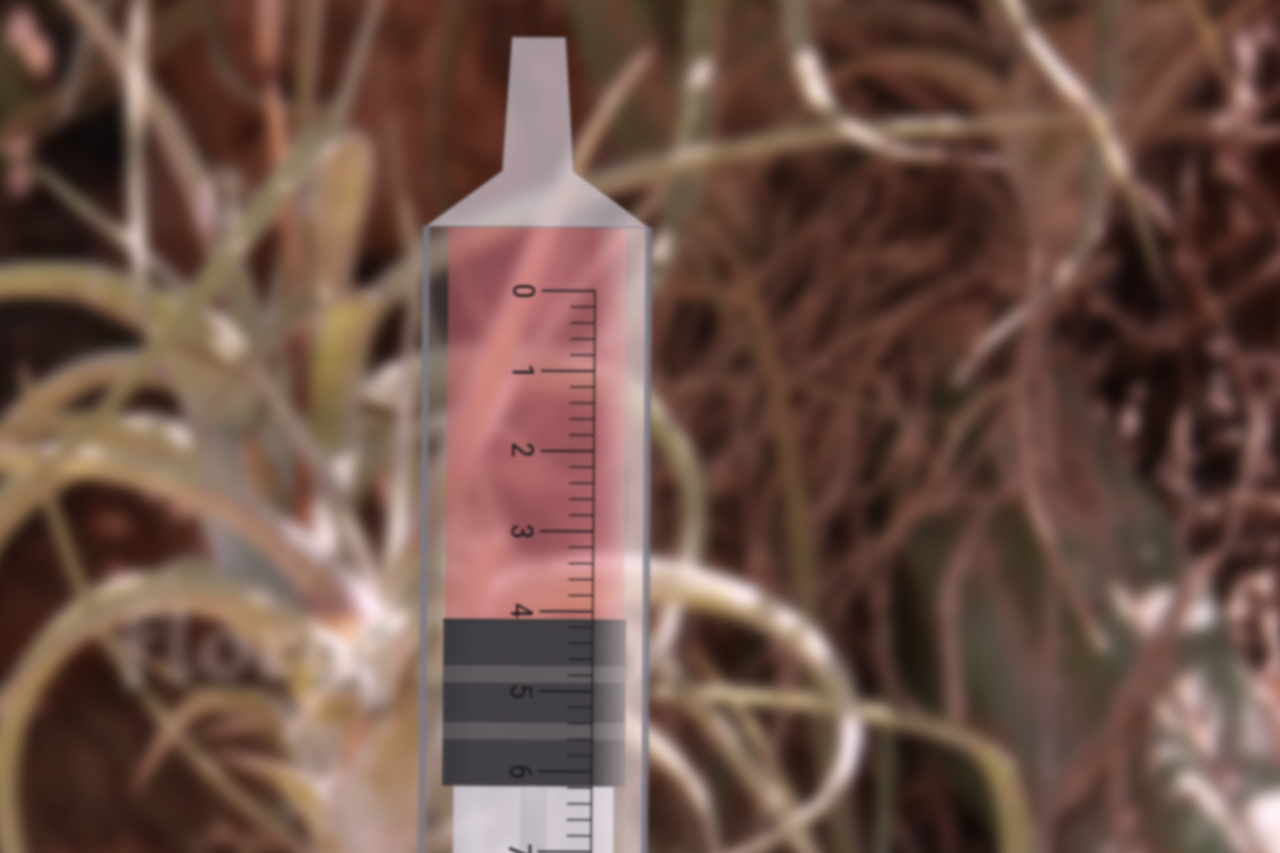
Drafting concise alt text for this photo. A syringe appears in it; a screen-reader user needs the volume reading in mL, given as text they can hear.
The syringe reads 4.1 mL
